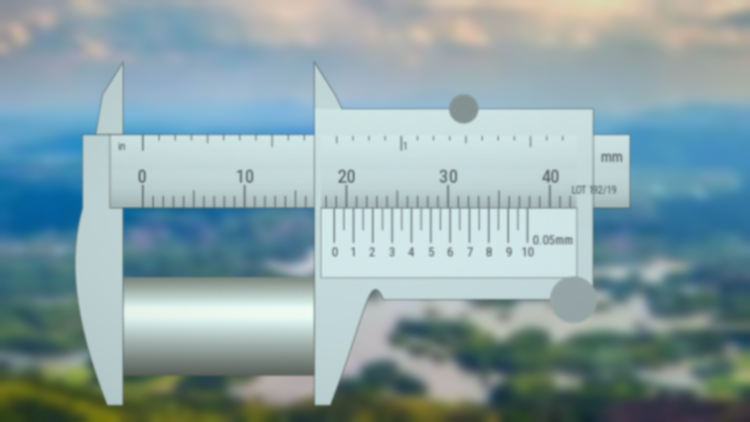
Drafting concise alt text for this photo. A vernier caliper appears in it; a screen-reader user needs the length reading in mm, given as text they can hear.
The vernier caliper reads 18.8 mm
